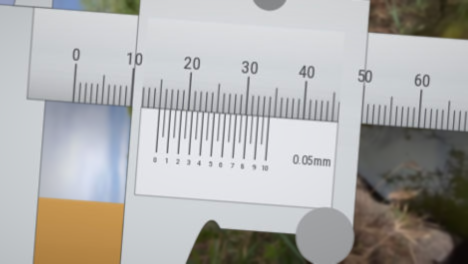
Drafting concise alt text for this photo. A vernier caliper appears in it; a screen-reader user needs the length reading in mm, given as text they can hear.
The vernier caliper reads 15.0 mm
